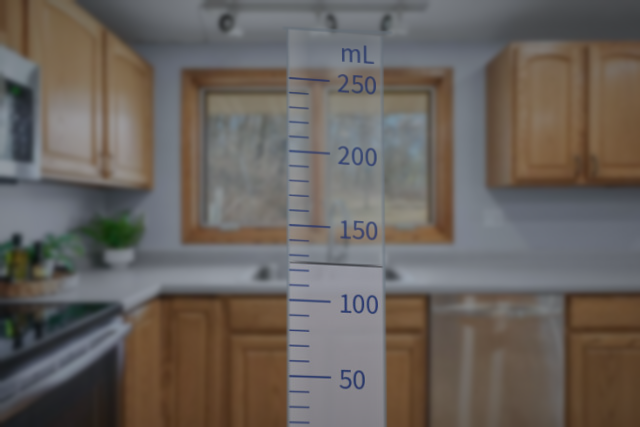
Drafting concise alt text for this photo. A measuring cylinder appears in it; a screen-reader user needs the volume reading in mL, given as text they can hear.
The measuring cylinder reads 125 mL
